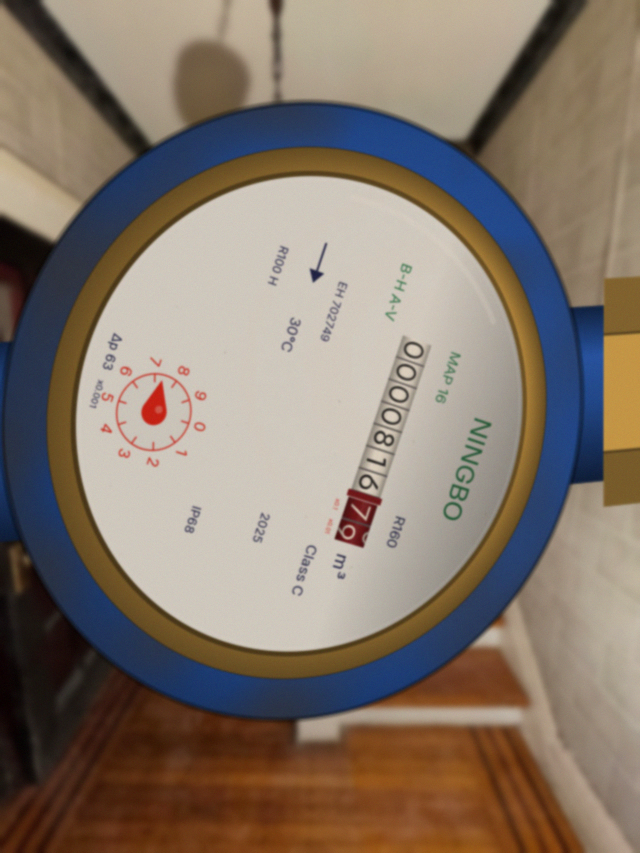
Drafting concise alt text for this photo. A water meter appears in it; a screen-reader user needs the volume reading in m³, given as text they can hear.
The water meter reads 816.787 m³
